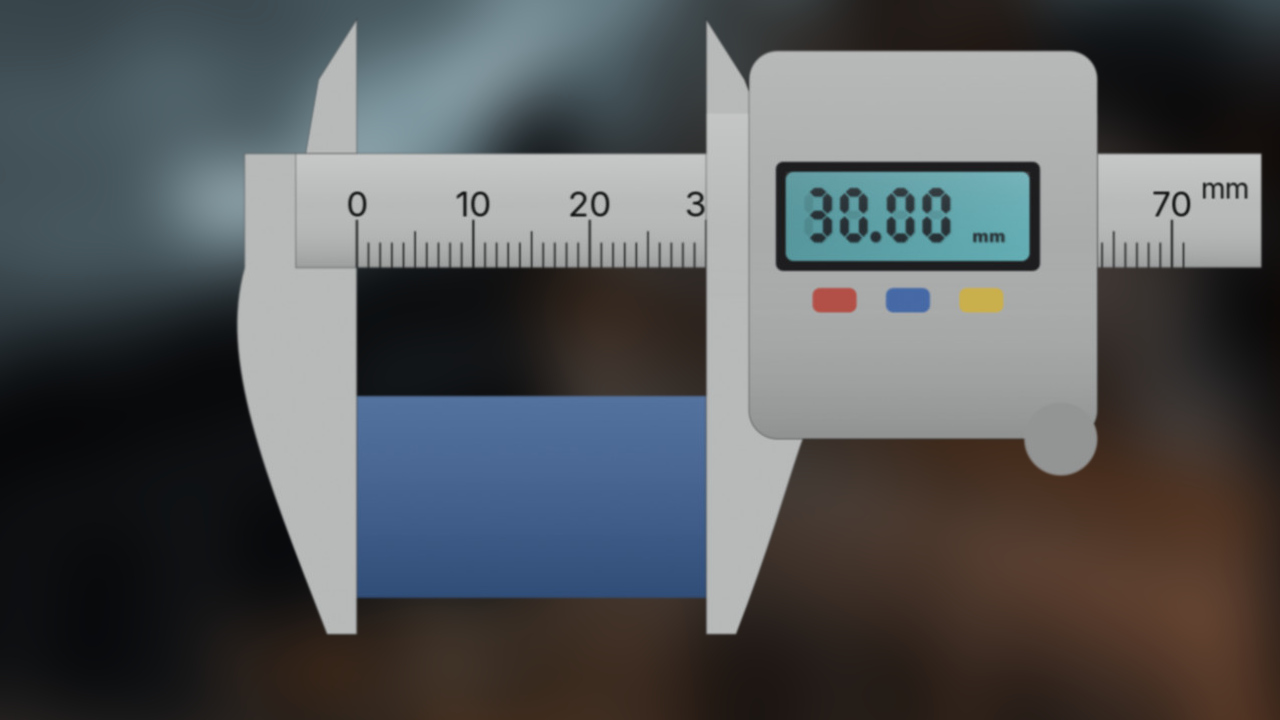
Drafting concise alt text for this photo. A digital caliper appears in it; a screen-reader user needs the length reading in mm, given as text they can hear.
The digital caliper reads 30.00 mm
